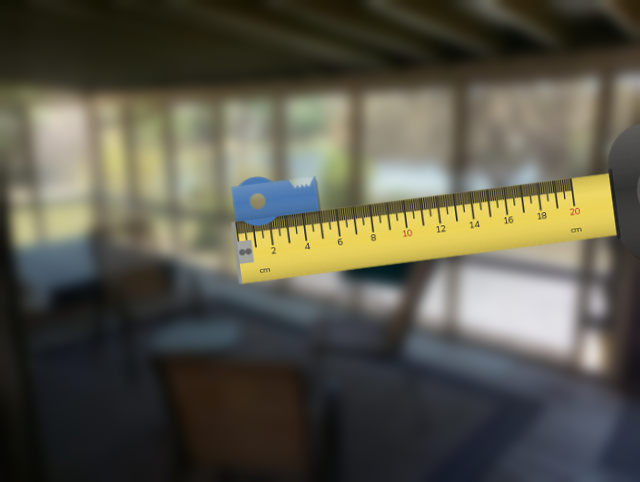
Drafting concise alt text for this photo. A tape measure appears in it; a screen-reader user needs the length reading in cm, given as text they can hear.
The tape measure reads 5 cm
